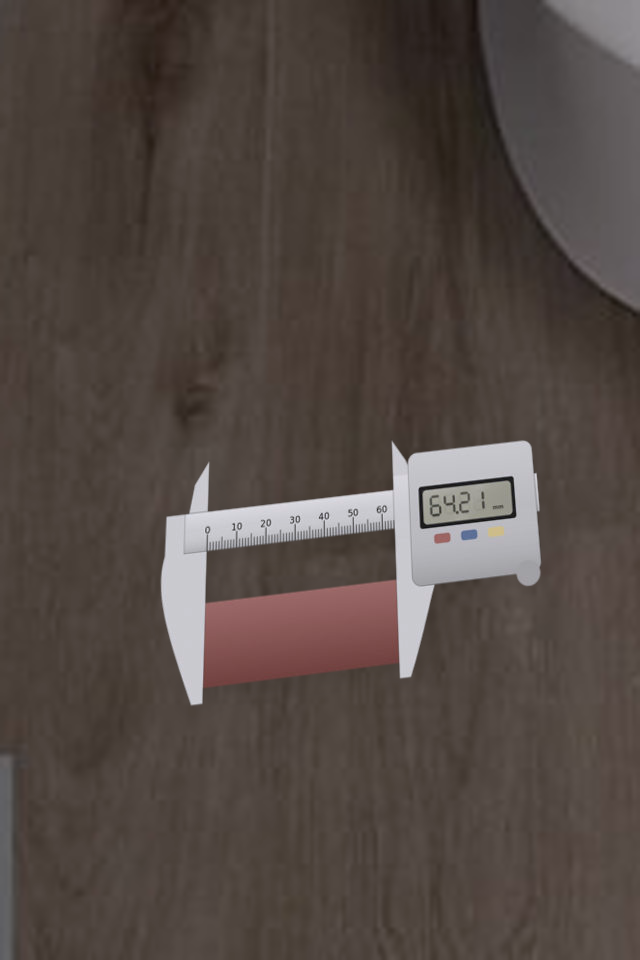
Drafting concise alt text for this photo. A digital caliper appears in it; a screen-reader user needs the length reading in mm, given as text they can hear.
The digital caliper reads 64.21 mm
